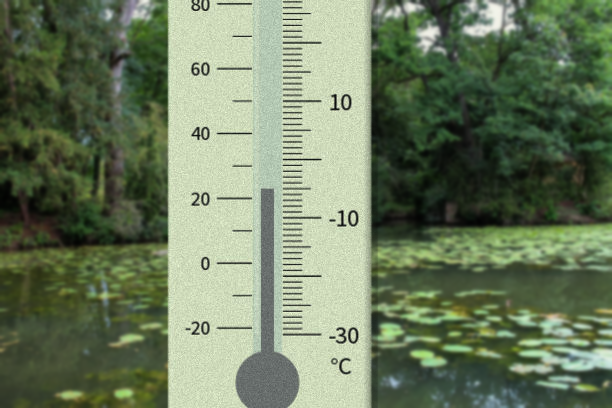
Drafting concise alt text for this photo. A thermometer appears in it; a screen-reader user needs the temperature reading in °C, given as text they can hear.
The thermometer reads -5 °C
